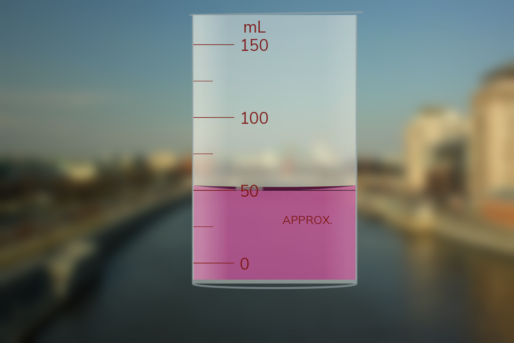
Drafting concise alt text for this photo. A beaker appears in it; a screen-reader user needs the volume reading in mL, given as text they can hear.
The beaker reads 50 mL
